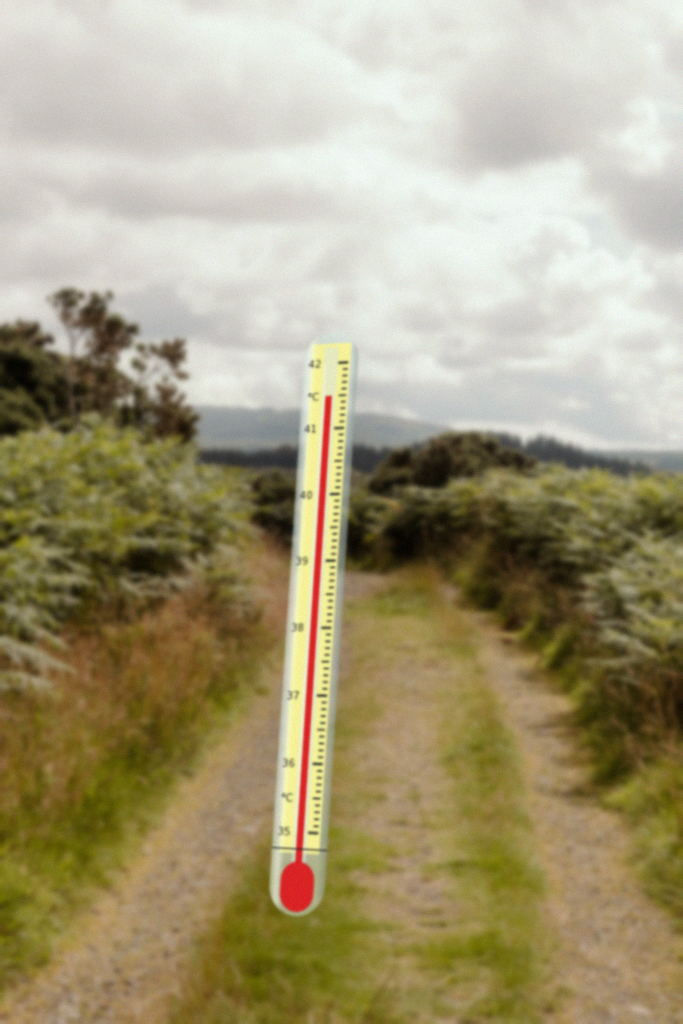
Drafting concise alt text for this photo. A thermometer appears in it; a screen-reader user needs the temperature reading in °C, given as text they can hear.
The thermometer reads 41.5 °C
